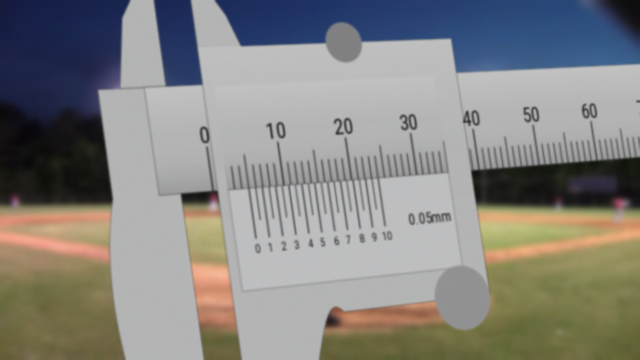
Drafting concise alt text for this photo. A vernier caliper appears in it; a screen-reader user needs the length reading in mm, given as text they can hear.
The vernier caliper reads 5.0 mm
